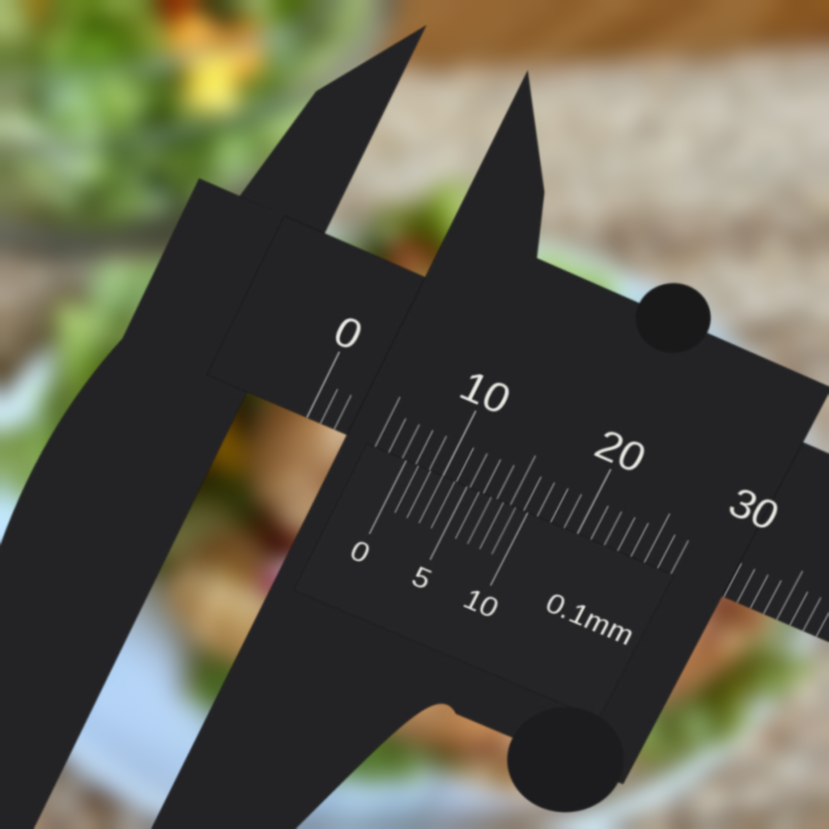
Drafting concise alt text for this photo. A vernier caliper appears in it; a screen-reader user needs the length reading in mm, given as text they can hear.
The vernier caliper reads 7.3 mm
